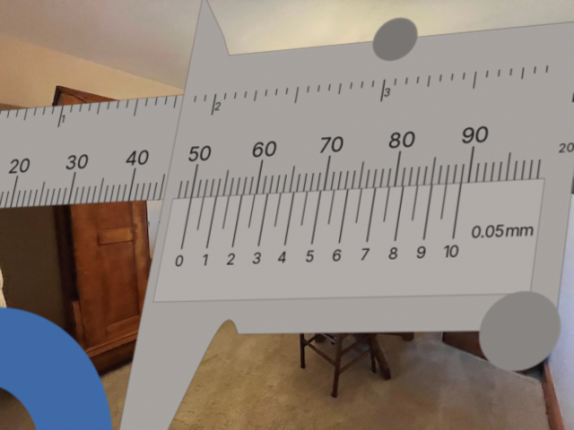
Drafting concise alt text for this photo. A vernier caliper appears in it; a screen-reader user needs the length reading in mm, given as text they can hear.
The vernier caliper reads 50.0 mm
